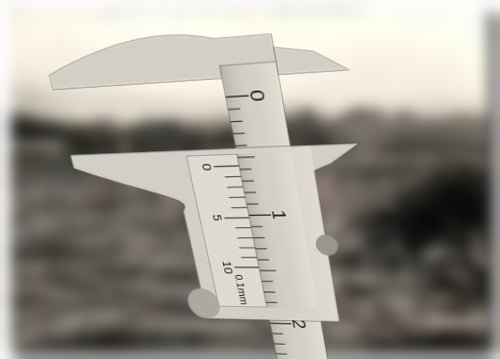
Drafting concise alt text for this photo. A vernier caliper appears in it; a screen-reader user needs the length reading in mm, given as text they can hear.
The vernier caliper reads 5.7 mm
